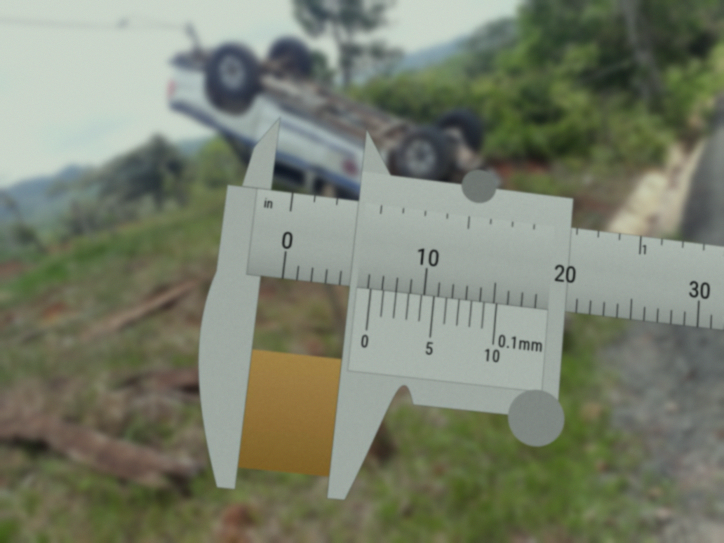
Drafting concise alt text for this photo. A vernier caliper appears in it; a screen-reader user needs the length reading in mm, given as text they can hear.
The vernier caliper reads 6.2 mm
